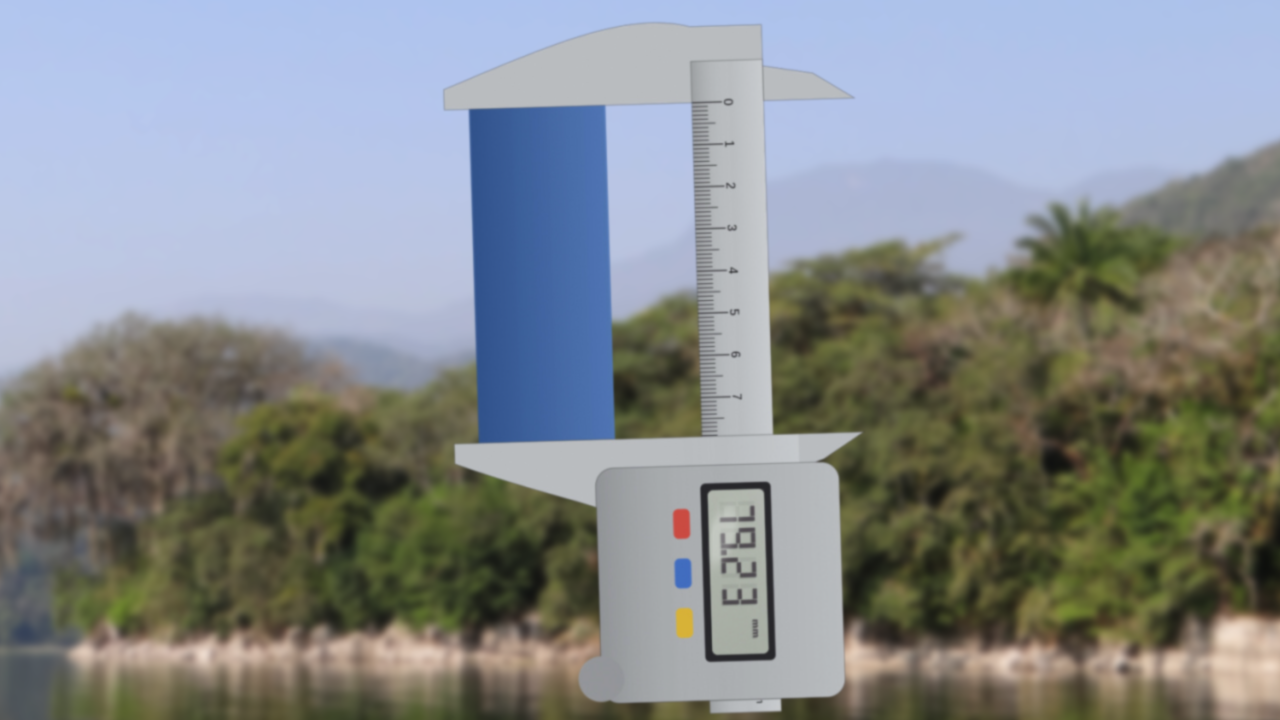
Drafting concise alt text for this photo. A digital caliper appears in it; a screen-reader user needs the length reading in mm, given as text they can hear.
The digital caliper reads 79.23 mm
